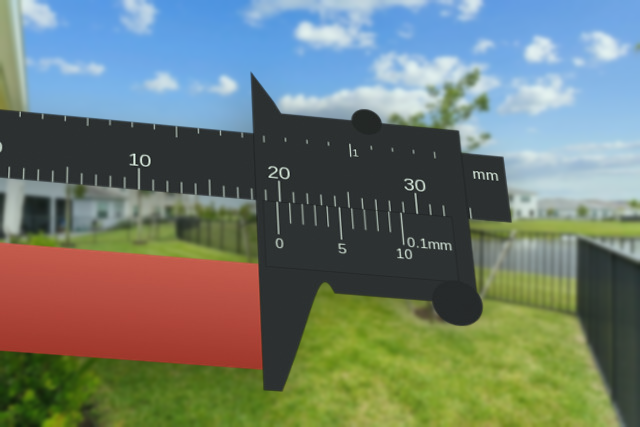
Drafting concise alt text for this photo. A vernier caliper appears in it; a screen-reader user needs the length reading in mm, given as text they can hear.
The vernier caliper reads 19.8 mm
